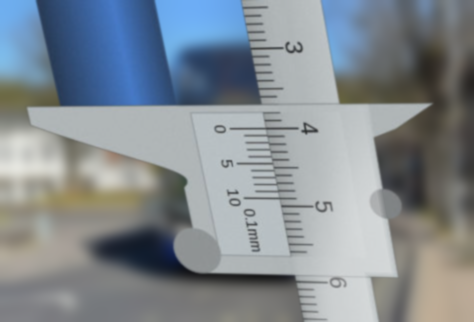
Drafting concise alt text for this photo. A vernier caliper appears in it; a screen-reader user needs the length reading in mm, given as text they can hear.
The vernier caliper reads 40.0 mm
